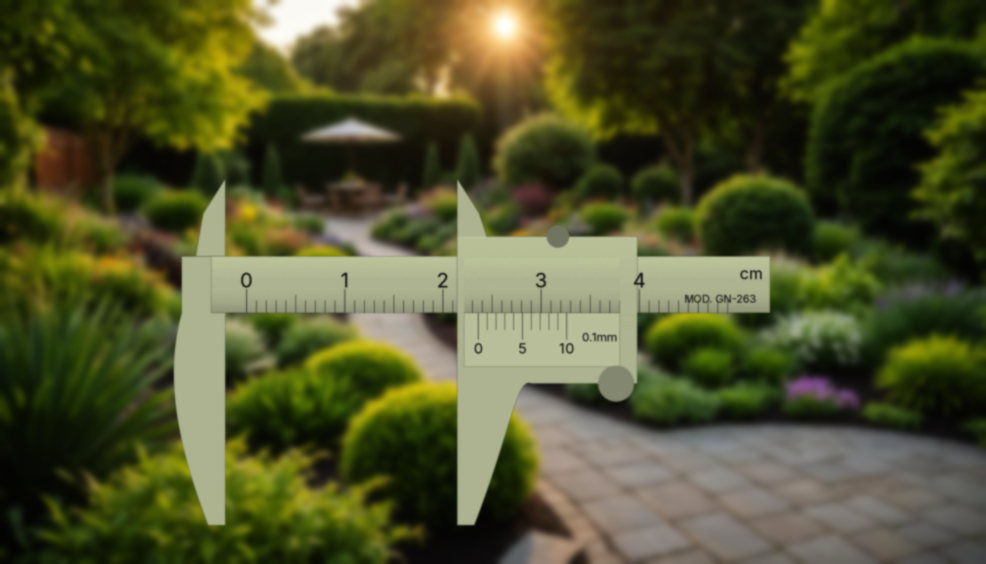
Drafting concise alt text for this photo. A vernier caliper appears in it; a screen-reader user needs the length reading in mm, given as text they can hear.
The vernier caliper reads 23.6 mm
